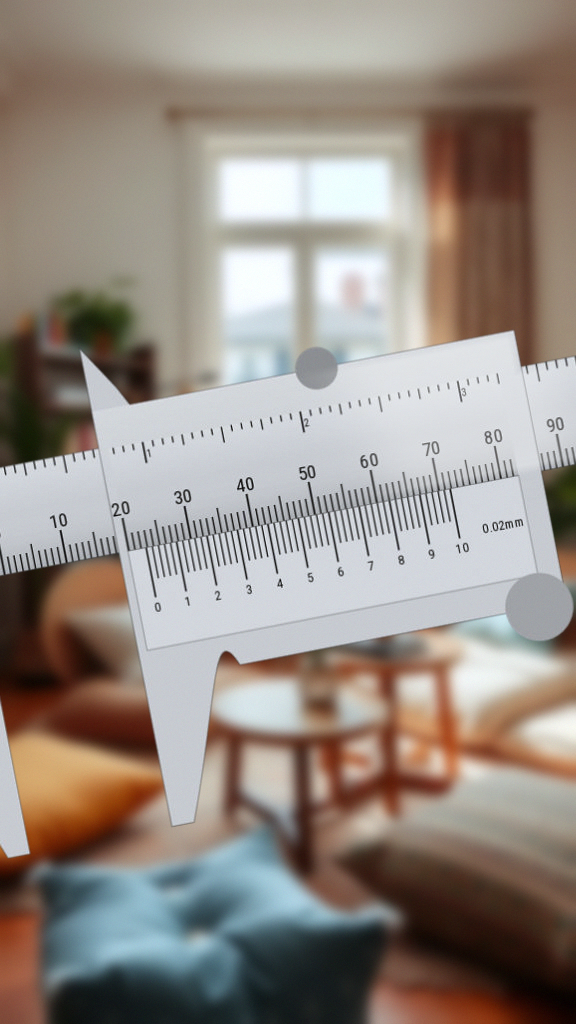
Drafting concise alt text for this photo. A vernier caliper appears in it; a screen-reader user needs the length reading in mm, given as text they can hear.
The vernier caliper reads 22.8 mm
